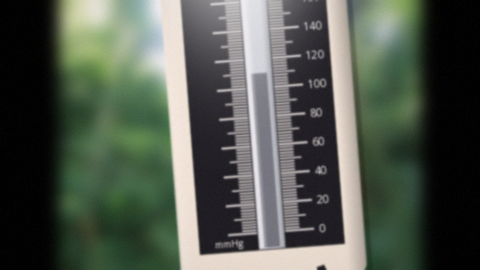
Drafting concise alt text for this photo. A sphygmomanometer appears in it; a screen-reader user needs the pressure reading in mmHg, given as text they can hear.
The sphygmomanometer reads 110 mmHg
